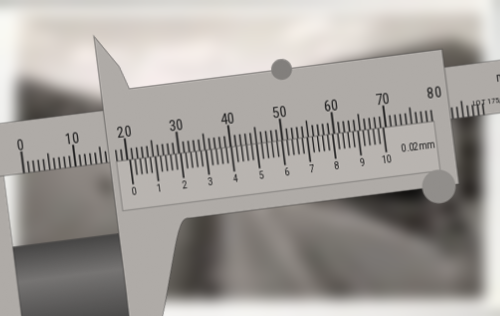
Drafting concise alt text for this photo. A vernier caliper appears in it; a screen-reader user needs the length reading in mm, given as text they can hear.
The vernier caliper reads 20.5 mm
